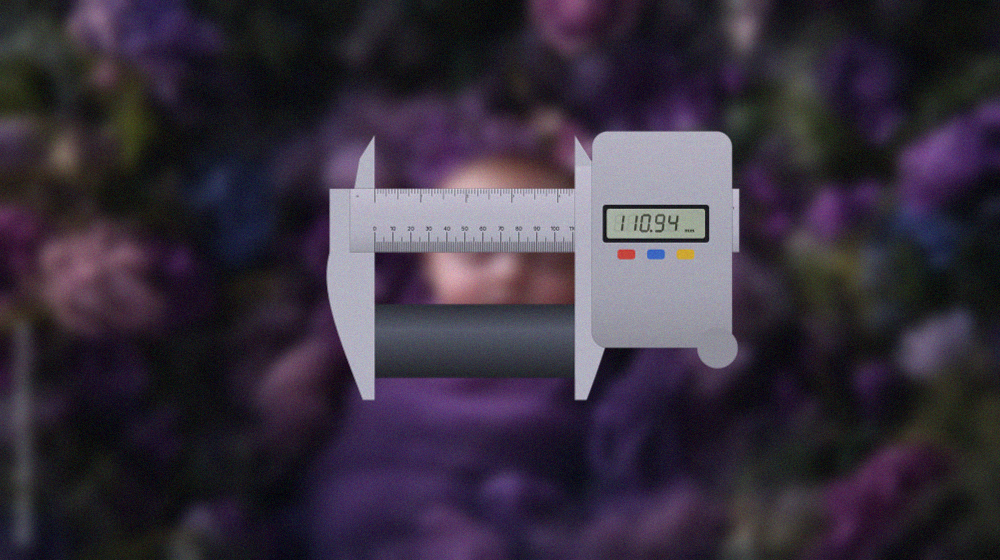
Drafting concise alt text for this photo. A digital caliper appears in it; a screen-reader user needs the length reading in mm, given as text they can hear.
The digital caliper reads 110.94 mm
